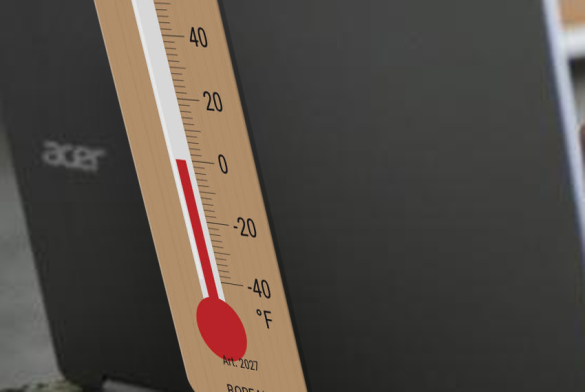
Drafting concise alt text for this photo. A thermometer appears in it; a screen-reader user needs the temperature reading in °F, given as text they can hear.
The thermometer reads 0 °F
